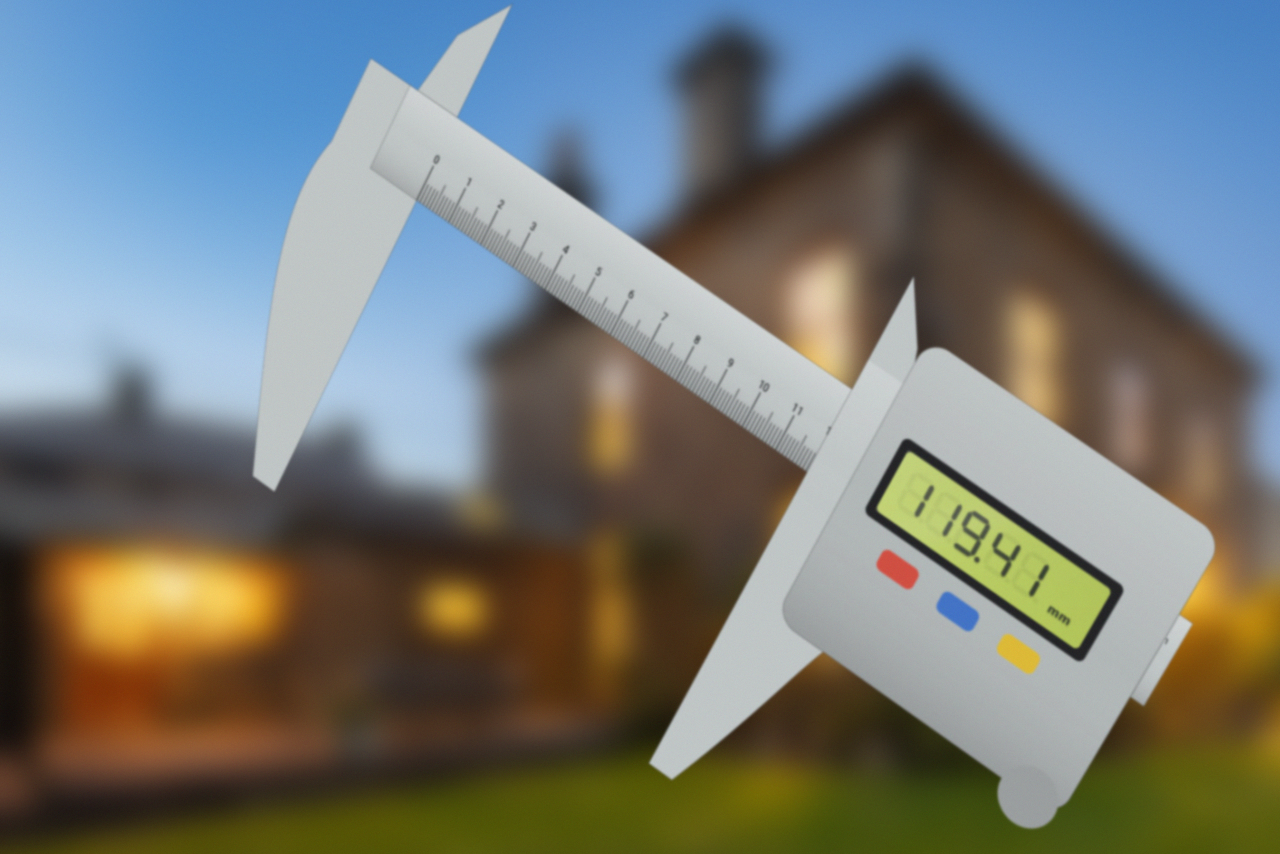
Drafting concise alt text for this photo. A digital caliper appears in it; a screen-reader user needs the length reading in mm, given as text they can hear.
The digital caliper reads 119.41 mm
